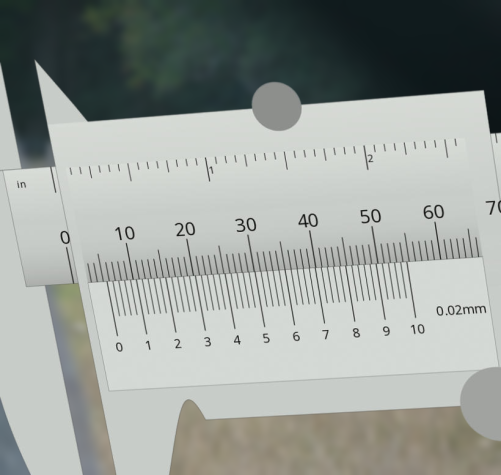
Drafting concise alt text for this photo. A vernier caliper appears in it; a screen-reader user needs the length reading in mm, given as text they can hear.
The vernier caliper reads 5.6 mm
